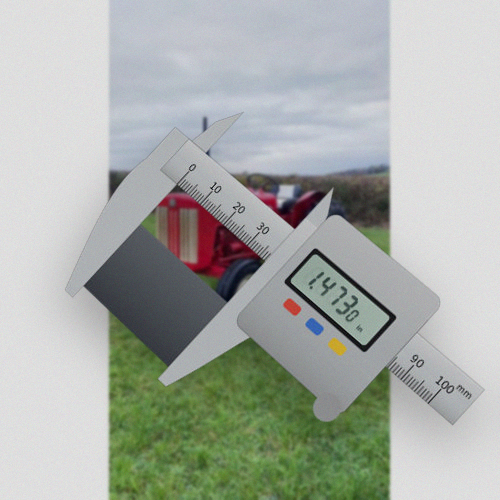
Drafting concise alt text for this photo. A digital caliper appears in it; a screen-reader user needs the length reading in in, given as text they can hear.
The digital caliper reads 1.4730 in
